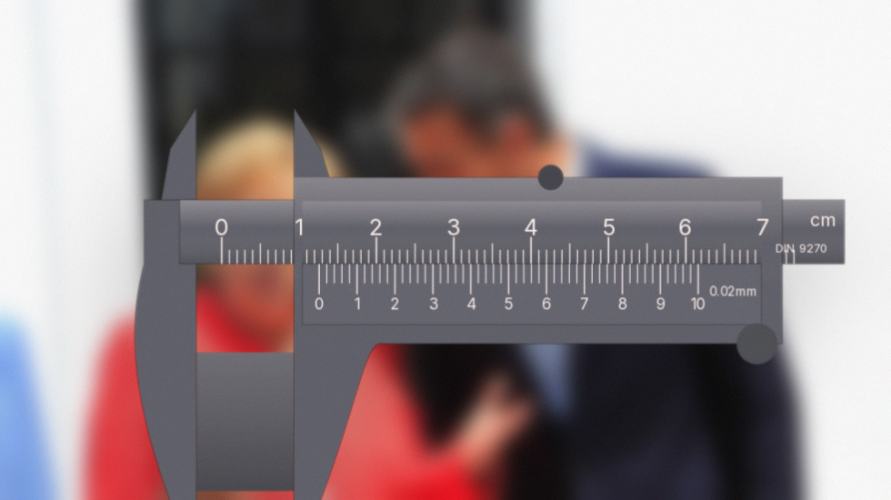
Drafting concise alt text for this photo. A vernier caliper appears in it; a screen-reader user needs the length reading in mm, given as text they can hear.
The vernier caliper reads 12.6 mm
